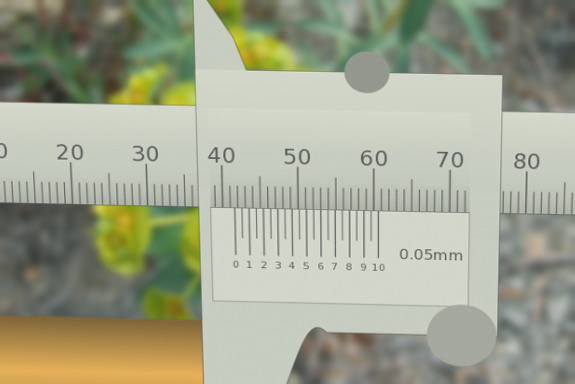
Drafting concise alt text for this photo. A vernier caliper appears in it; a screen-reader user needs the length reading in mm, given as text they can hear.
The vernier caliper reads 41.6 mm
